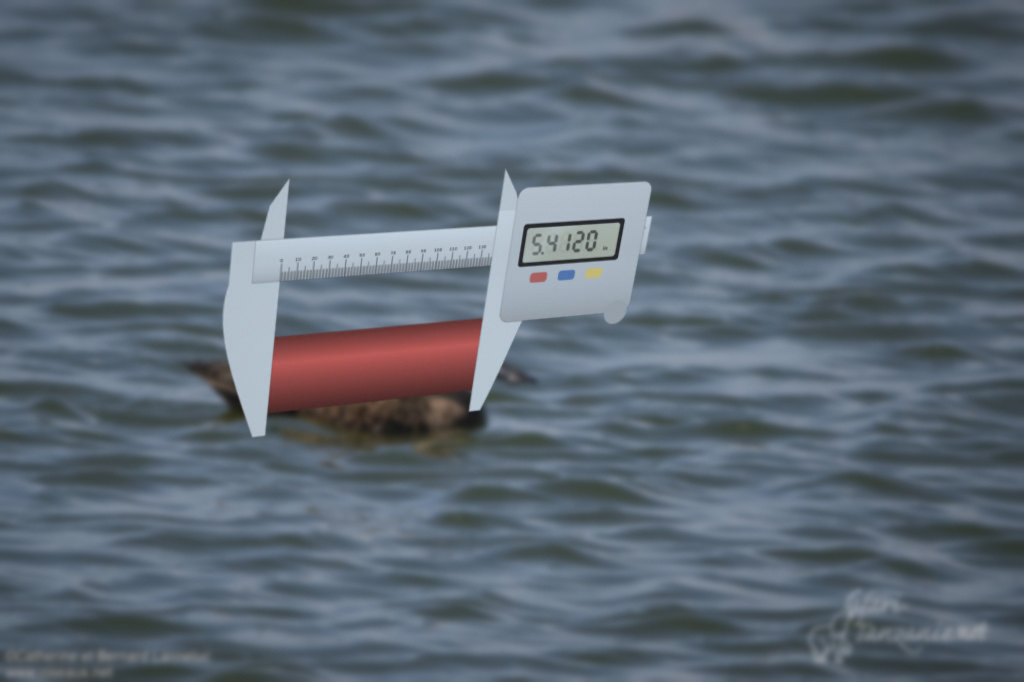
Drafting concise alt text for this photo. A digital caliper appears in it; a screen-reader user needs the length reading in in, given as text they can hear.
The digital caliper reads 5.4120 in
